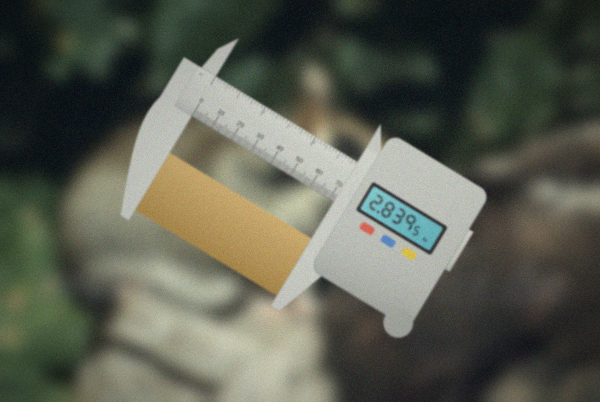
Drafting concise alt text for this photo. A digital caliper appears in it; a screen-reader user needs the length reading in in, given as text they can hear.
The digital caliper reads 2.8395 in
